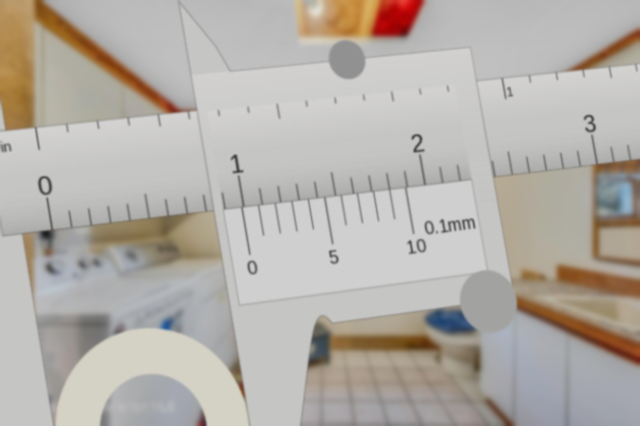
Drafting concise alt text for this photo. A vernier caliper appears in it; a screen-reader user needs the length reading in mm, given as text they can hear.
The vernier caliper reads 9.9 mm
